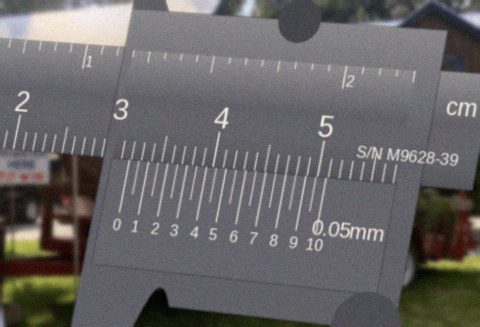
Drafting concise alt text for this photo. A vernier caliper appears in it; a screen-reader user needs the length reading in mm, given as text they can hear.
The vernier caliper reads 31.8 mm
